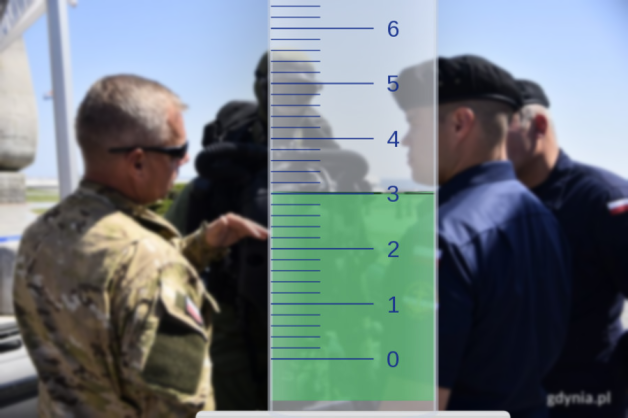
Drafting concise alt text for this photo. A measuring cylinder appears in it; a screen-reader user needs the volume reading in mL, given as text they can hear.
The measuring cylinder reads 3 mL
